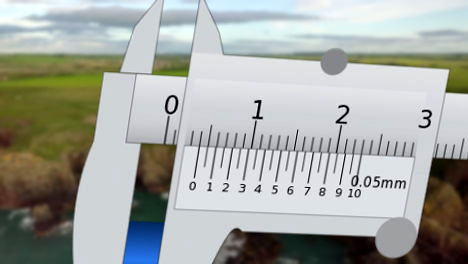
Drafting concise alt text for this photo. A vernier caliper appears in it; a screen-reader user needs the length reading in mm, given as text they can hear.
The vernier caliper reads 4.0 mm
